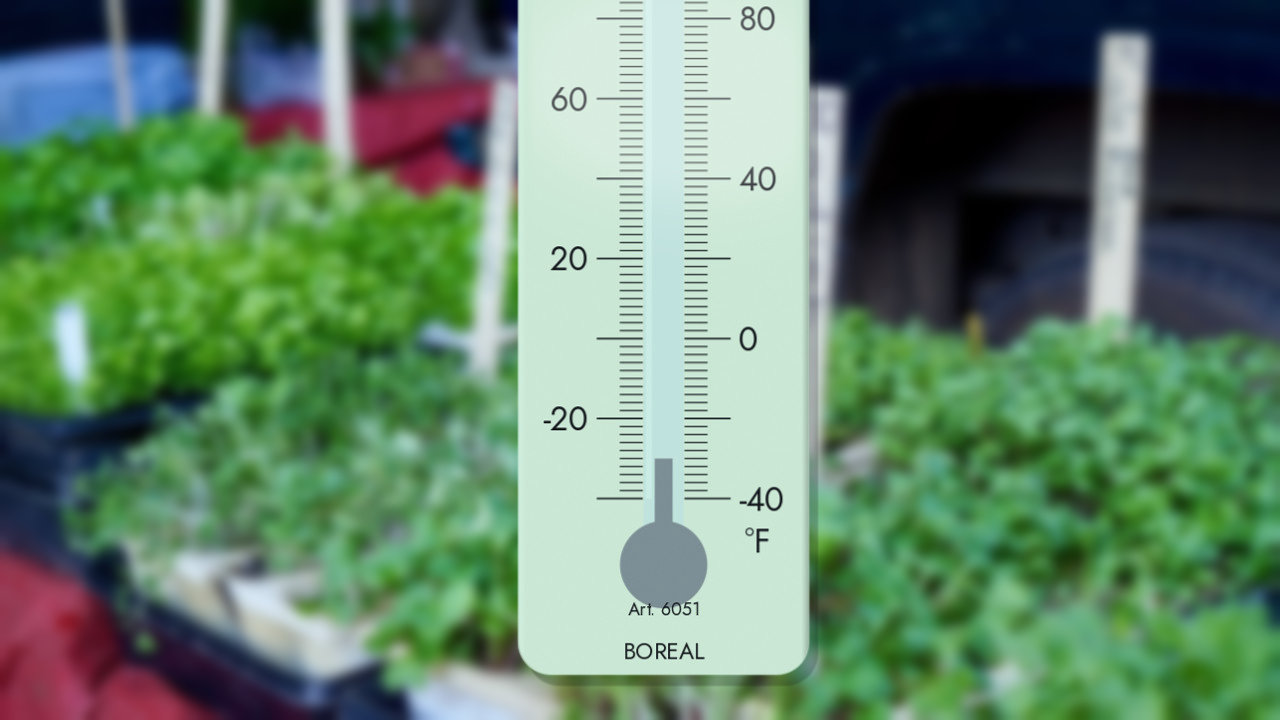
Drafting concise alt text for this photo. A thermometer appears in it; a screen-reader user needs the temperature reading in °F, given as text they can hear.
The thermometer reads -30 °F
